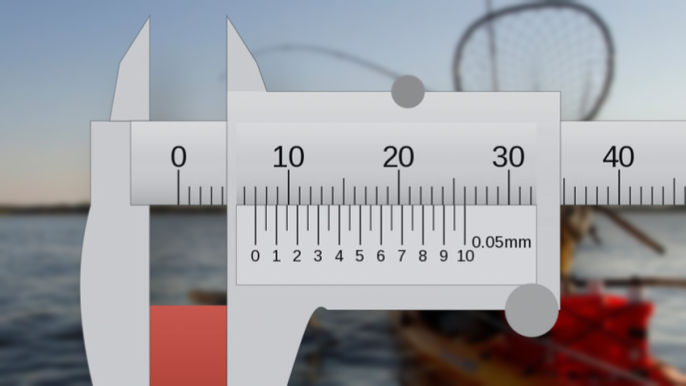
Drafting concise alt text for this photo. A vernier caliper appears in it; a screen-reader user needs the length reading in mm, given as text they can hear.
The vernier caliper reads 7.0 mm
